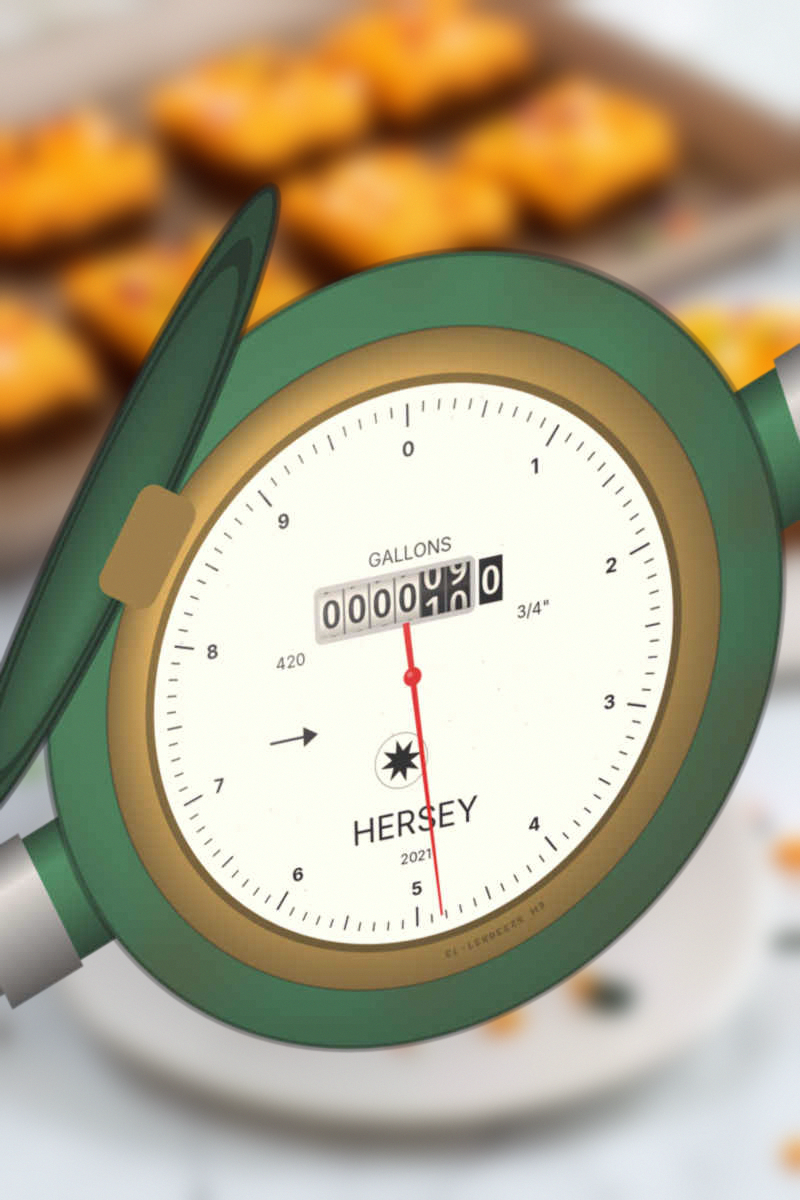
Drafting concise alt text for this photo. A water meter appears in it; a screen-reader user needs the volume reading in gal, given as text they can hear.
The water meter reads 94.8 gal
